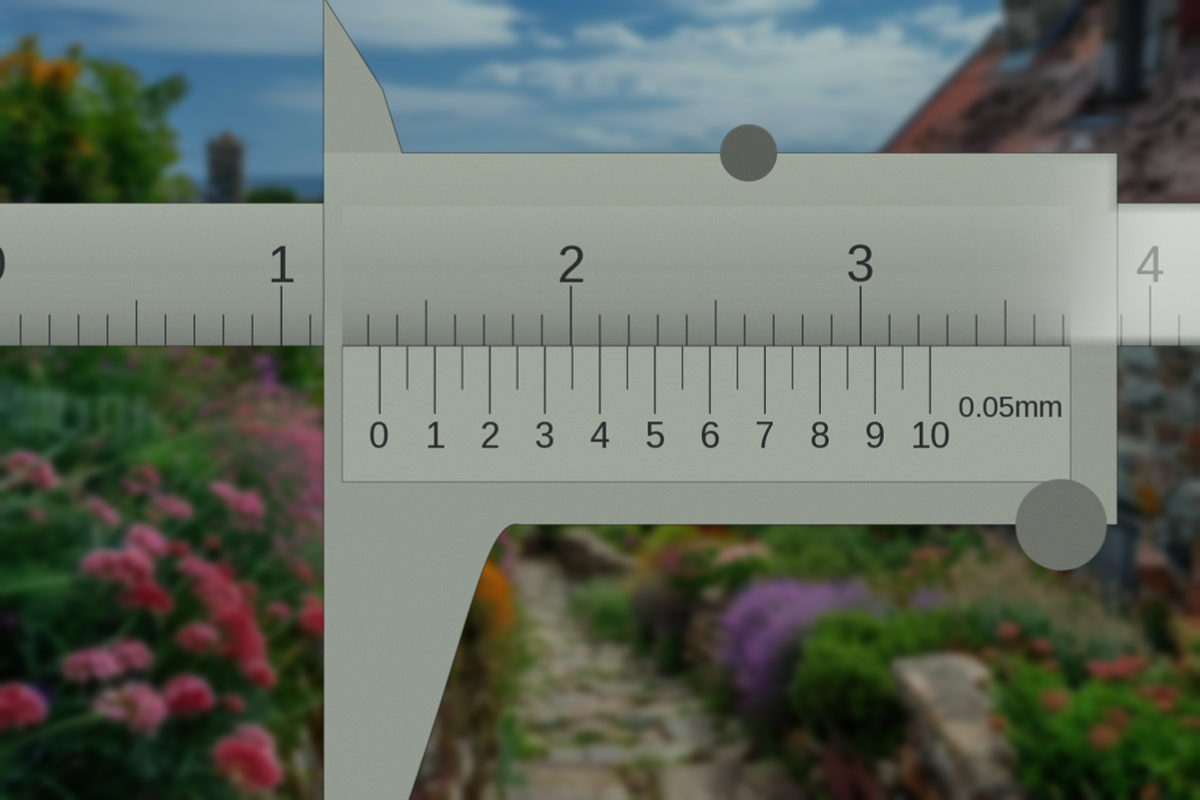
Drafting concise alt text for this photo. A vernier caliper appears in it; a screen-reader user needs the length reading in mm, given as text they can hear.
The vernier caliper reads 13.40 mm
